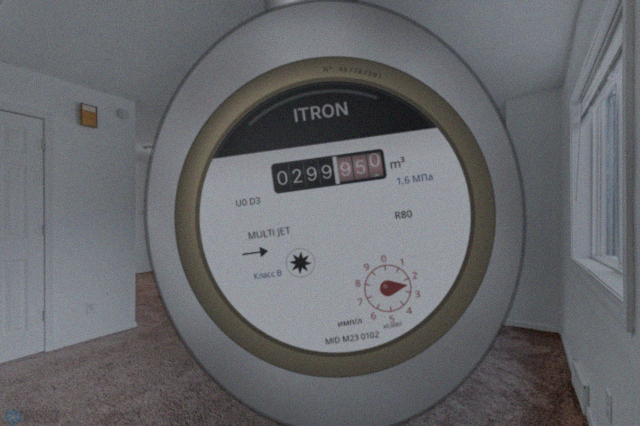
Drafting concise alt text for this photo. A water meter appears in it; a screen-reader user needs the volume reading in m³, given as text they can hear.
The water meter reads 299.9502 m³
